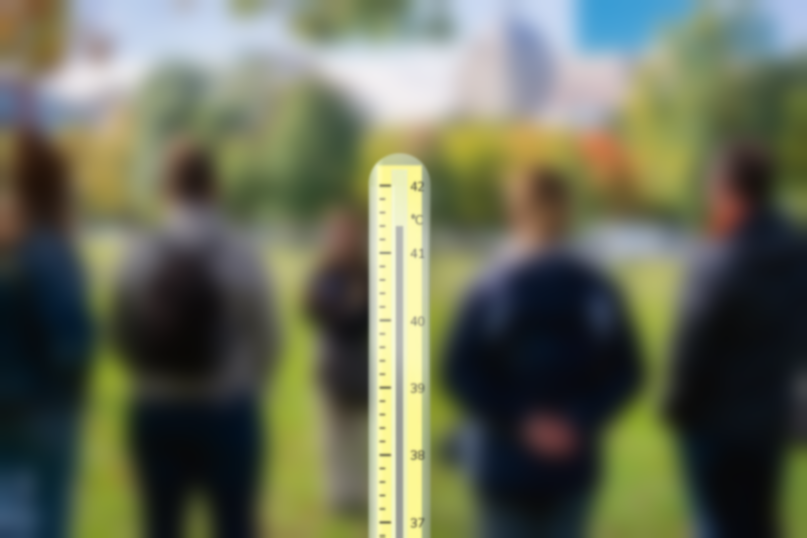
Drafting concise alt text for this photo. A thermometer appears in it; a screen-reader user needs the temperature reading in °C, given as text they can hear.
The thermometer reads 41.4 °C
